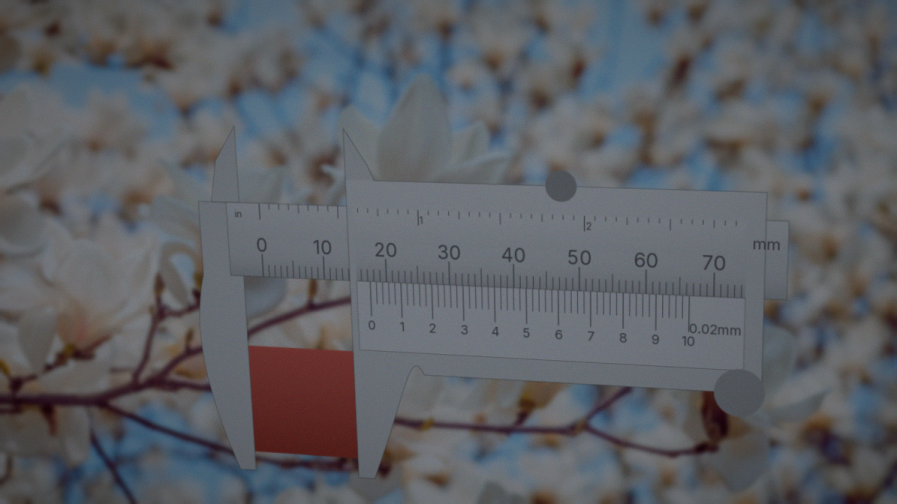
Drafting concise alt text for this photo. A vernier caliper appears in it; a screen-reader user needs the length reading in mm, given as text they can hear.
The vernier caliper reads 17.4 mm
